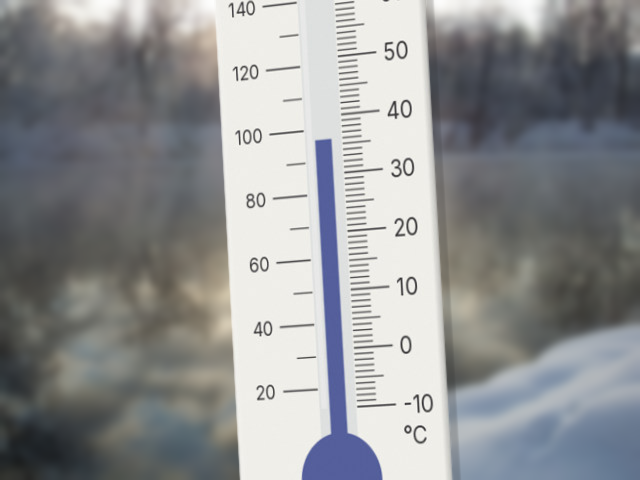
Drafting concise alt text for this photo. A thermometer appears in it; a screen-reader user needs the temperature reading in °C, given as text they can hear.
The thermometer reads 36 °C
